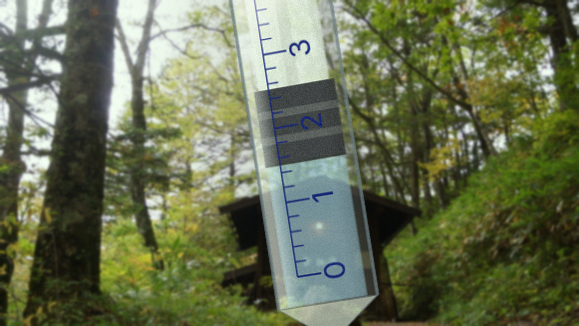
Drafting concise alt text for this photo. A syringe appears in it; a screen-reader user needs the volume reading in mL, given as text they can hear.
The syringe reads 1.5 mL
